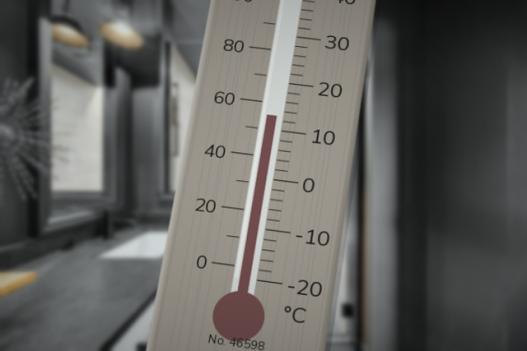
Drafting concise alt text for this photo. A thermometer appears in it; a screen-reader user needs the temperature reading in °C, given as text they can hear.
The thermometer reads 13 °C
